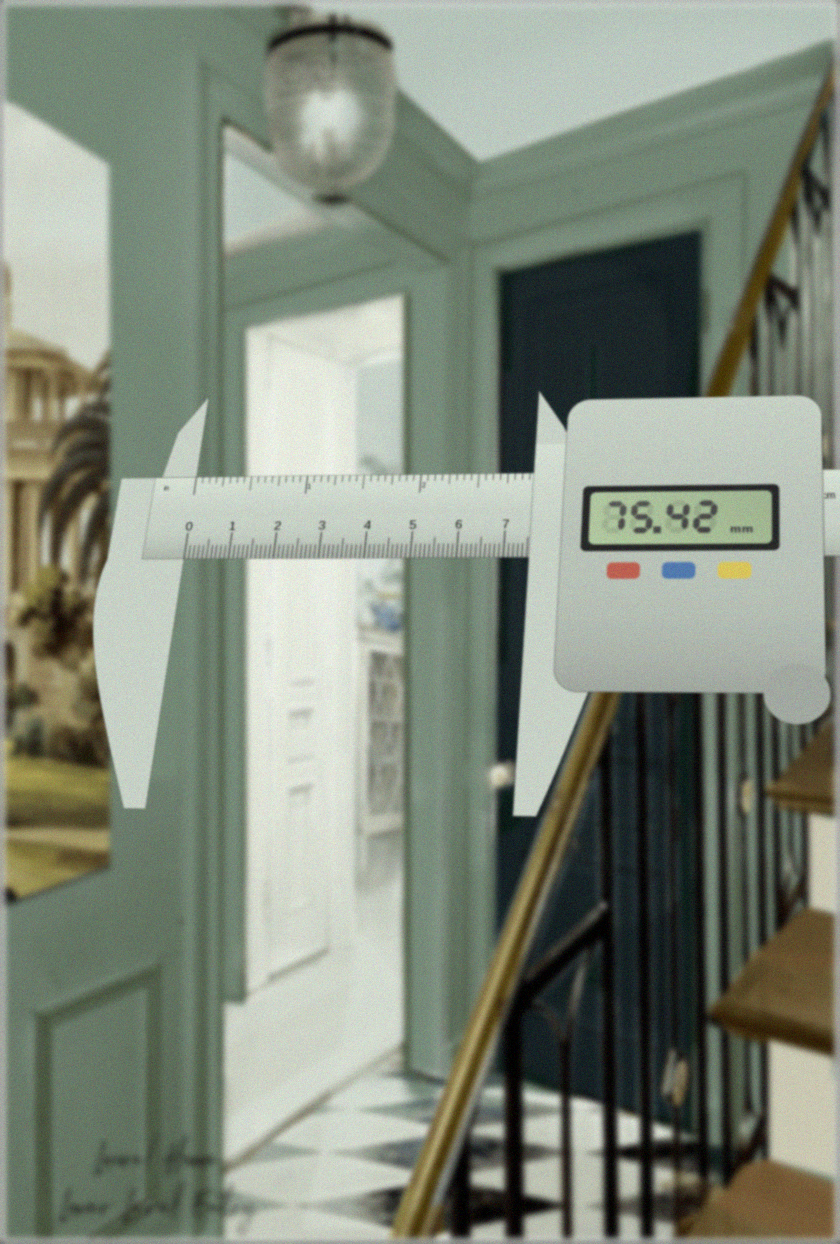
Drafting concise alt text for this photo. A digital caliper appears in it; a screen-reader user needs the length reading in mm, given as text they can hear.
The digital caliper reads 75.42 mm
